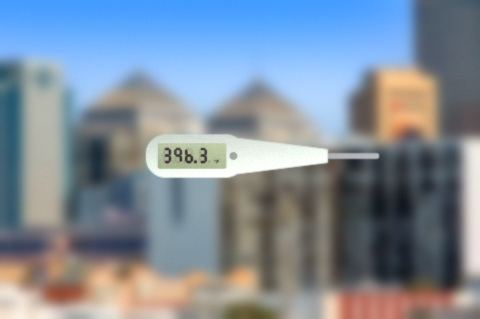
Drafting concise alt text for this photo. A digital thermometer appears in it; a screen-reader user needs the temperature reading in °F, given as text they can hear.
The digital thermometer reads 396.3 °F
